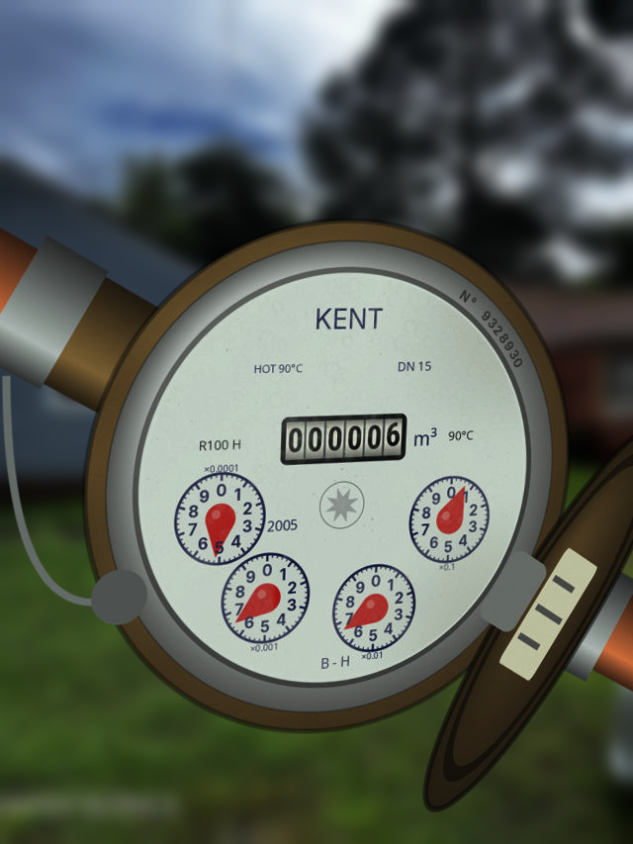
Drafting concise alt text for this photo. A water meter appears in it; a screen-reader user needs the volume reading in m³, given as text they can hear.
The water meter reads 6.0665 m³
